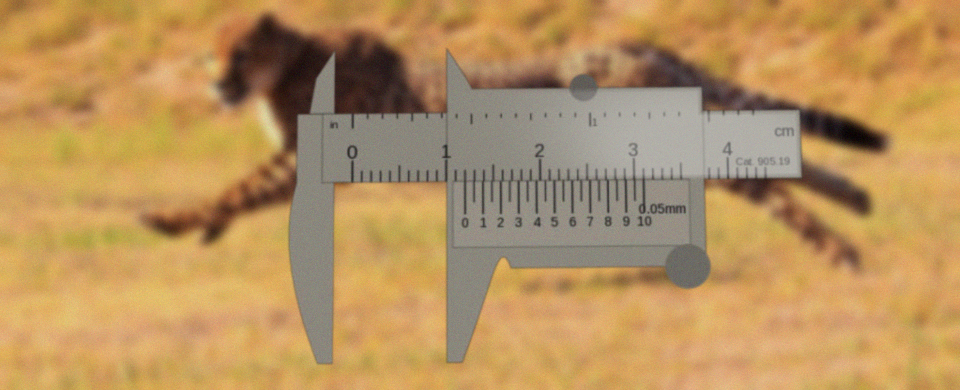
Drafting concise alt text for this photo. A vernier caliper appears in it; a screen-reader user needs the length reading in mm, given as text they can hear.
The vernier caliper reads 12.0 mm
